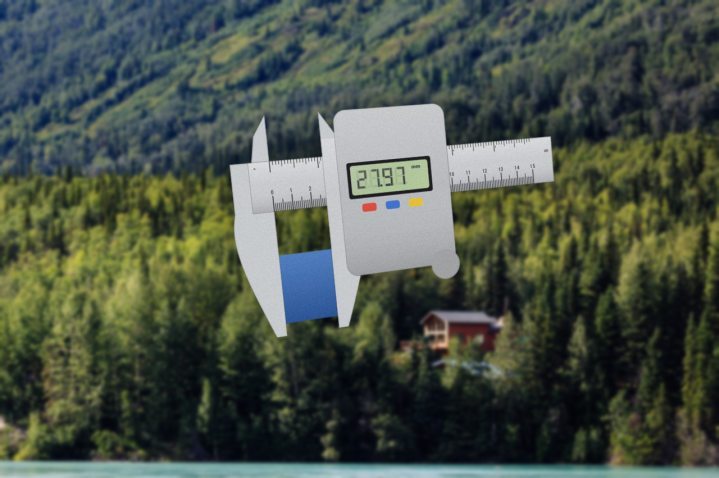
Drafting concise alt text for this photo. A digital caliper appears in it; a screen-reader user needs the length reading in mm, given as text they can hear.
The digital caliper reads 27.97 mm
